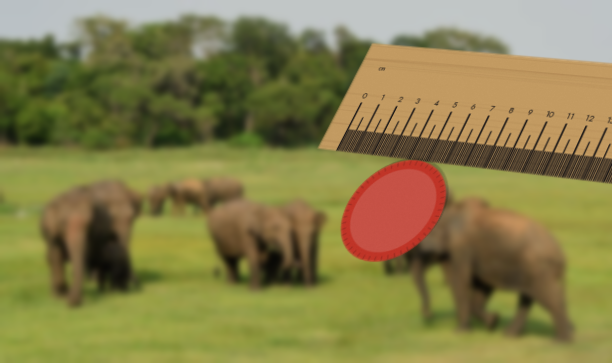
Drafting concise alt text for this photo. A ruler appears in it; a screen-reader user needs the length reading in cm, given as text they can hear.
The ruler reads 5 cm
